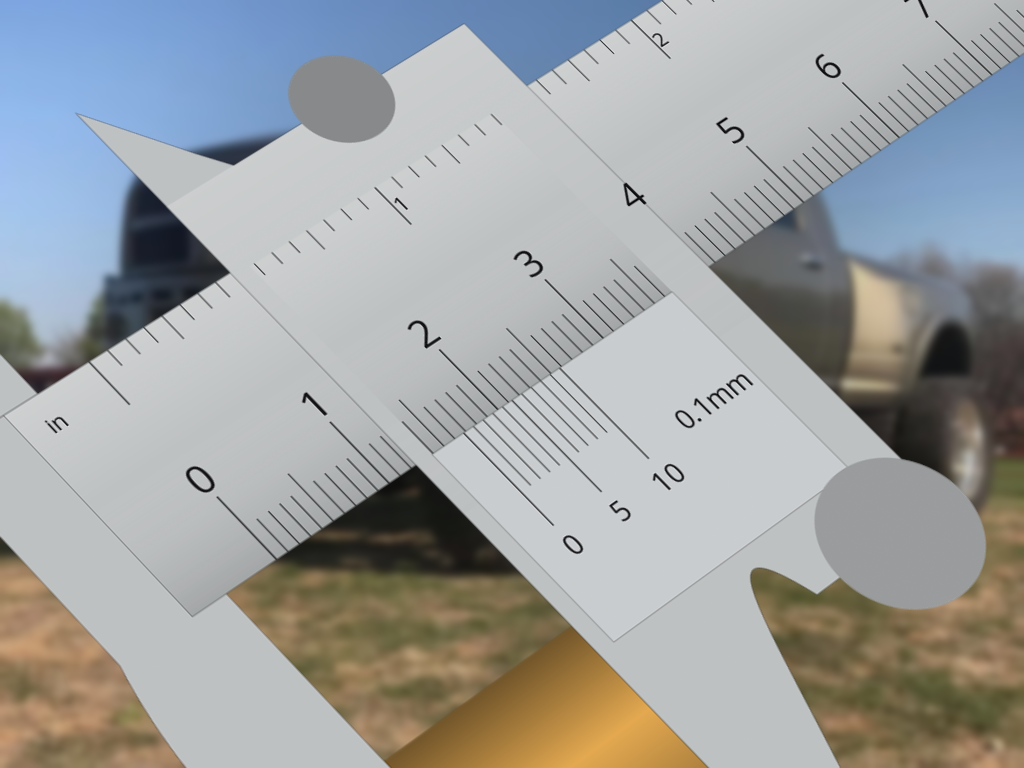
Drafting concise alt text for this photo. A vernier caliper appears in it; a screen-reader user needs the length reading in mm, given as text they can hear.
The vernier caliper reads 16.8 mm
